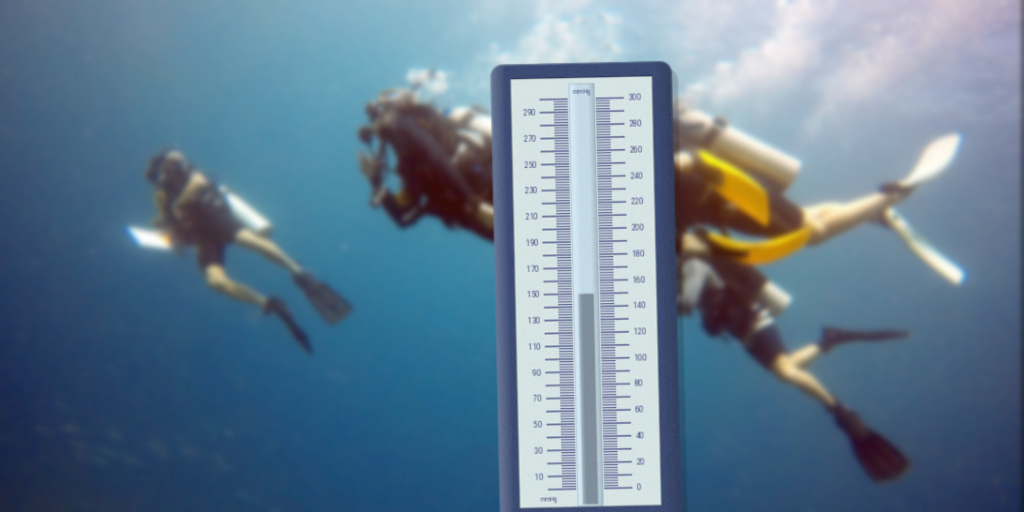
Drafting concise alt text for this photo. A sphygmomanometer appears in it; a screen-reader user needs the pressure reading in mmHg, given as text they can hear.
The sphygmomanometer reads 150 mmHg
